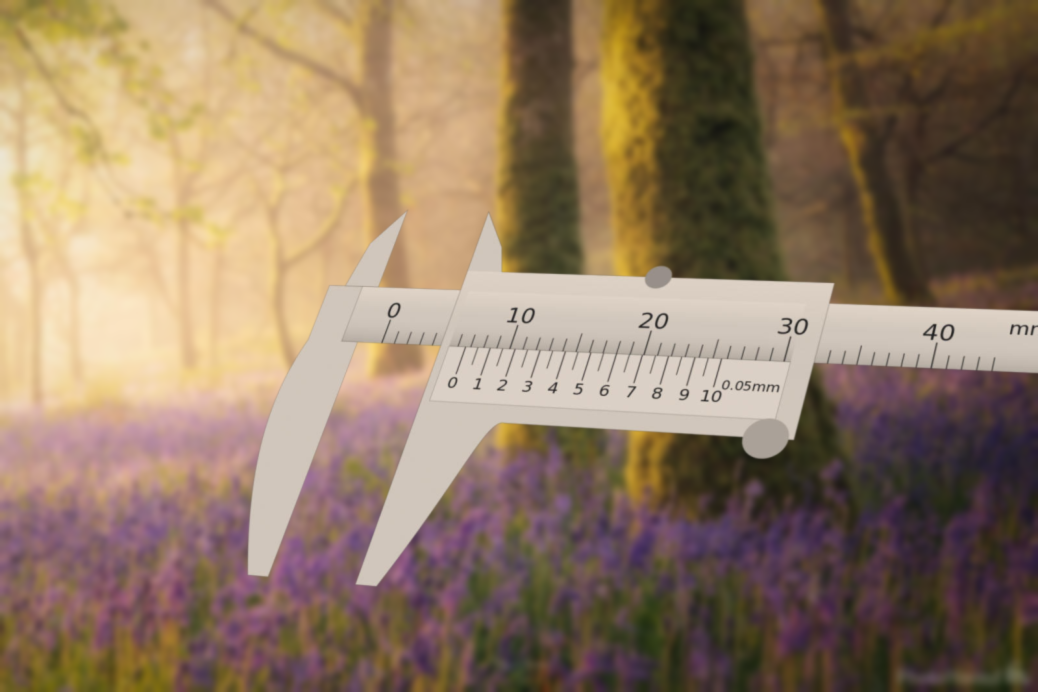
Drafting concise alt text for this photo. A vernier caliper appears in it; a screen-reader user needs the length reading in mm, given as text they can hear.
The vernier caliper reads 6.6 mm
